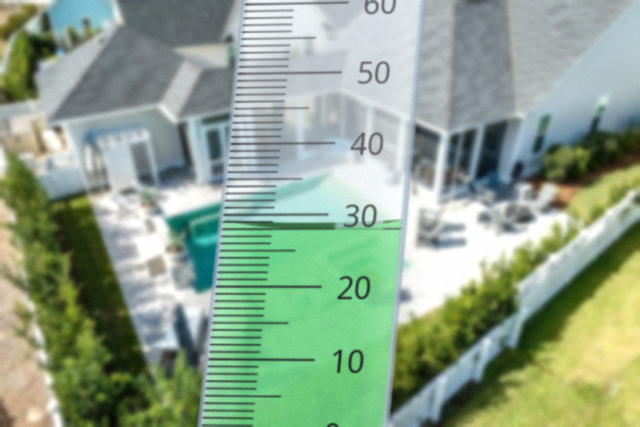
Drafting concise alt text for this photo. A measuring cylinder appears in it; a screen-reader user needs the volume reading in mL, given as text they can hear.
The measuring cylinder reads 28 mL
